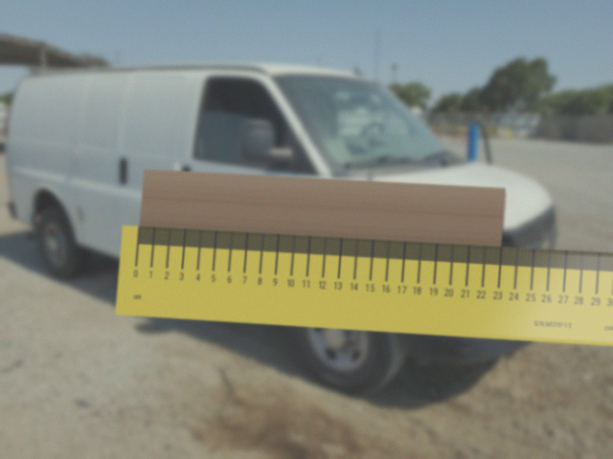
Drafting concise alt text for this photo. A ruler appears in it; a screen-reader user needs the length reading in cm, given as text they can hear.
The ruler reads 23 cm
